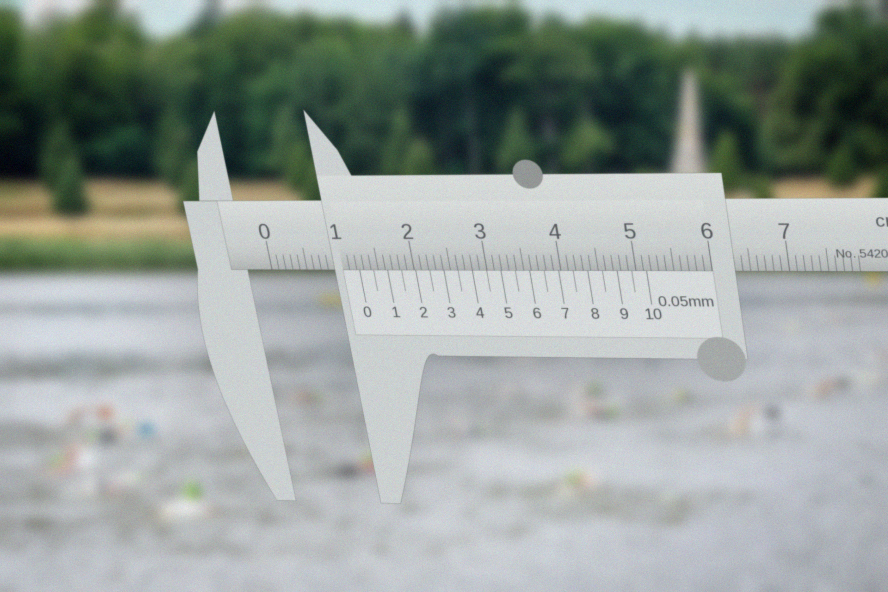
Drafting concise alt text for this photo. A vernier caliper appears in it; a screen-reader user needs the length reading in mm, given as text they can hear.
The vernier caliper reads 12.4 mm
